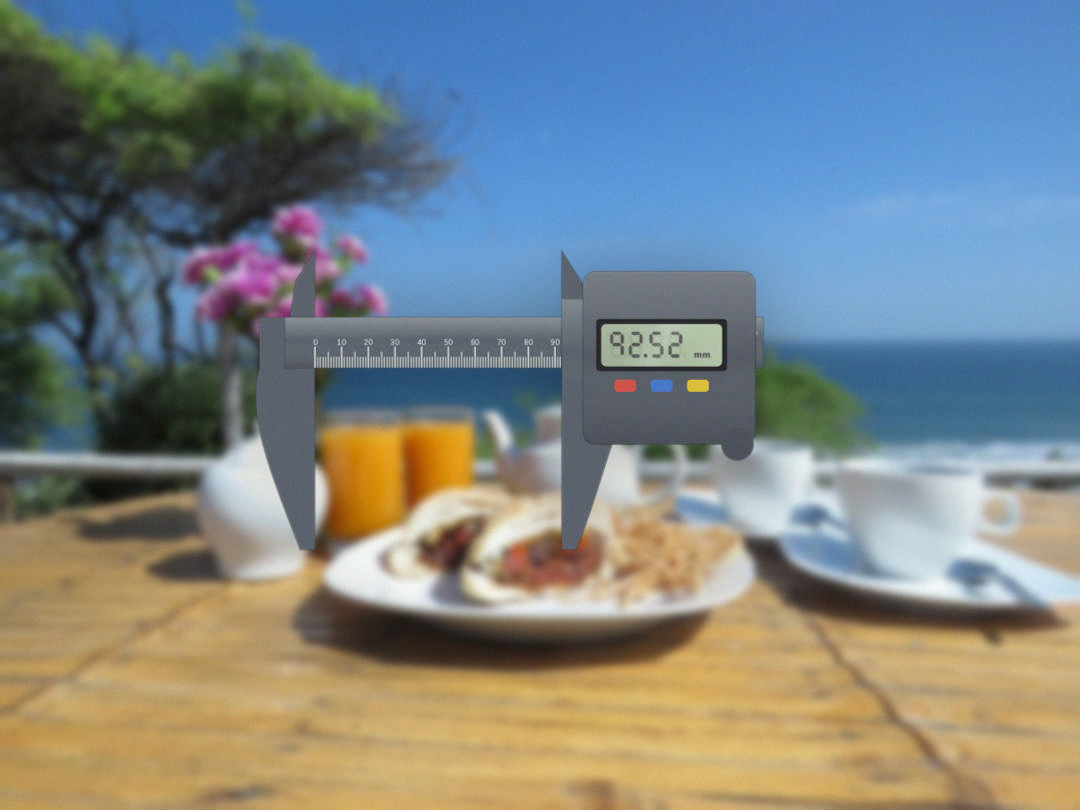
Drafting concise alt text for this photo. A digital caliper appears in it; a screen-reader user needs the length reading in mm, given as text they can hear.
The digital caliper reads 92.52 mm
